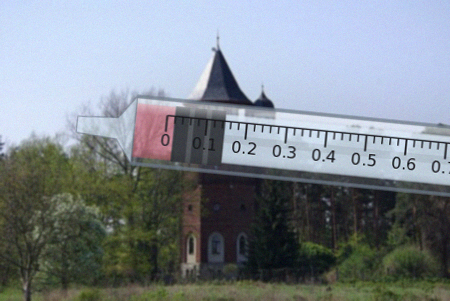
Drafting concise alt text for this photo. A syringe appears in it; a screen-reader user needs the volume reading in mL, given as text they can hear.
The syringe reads 0.02 mL
